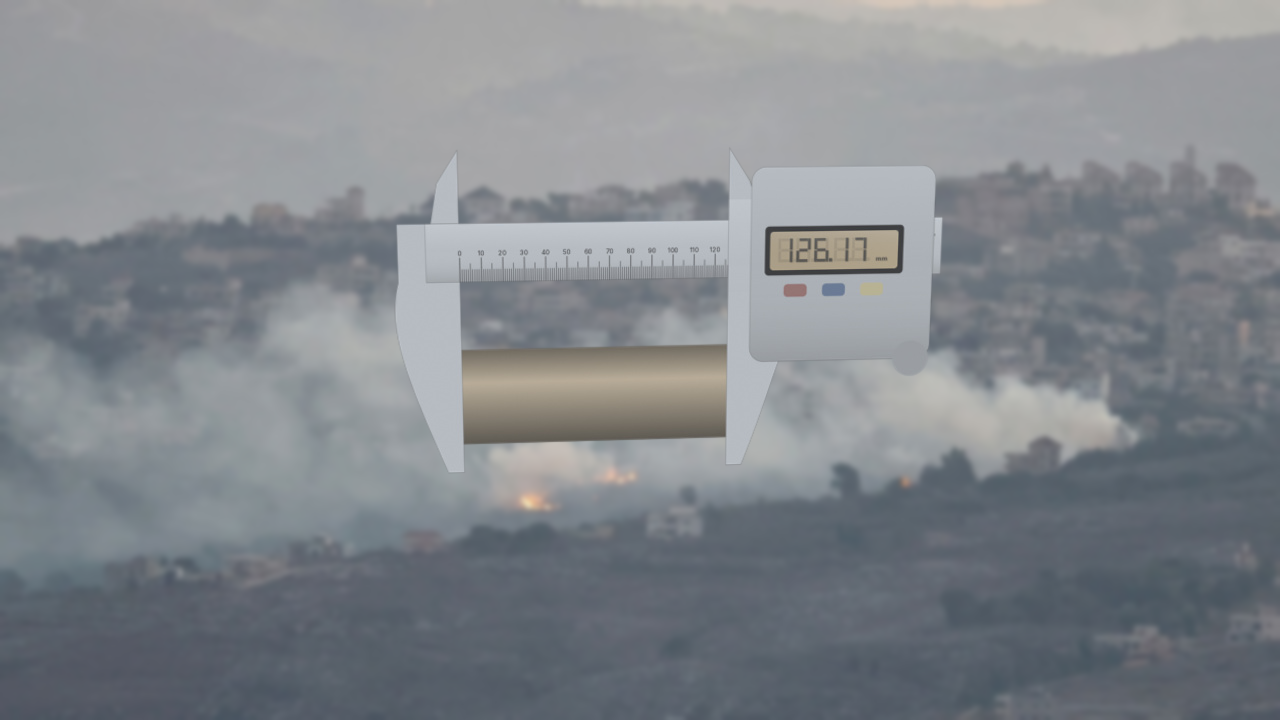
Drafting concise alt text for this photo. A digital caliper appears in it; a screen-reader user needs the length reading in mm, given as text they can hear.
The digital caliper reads 126.17 mm
